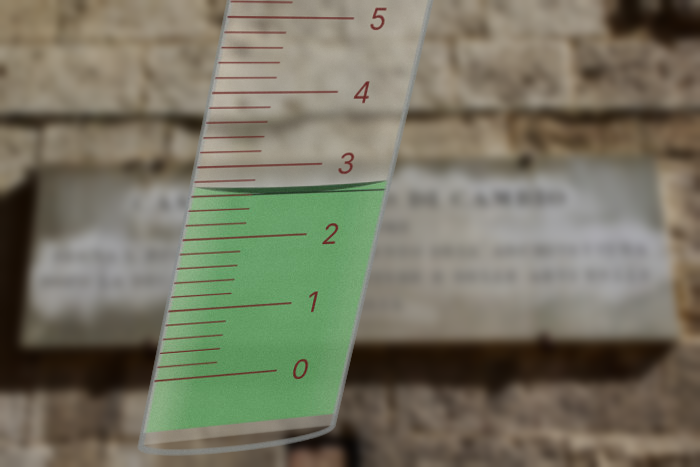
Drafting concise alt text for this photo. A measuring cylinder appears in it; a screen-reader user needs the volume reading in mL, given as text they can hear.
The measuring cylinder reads 2.6 mL
